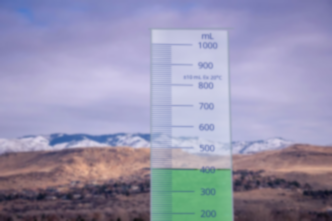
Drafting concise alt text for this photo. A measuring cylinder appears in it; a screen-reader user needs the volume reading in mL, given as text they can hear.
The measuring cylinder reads 400 mL
